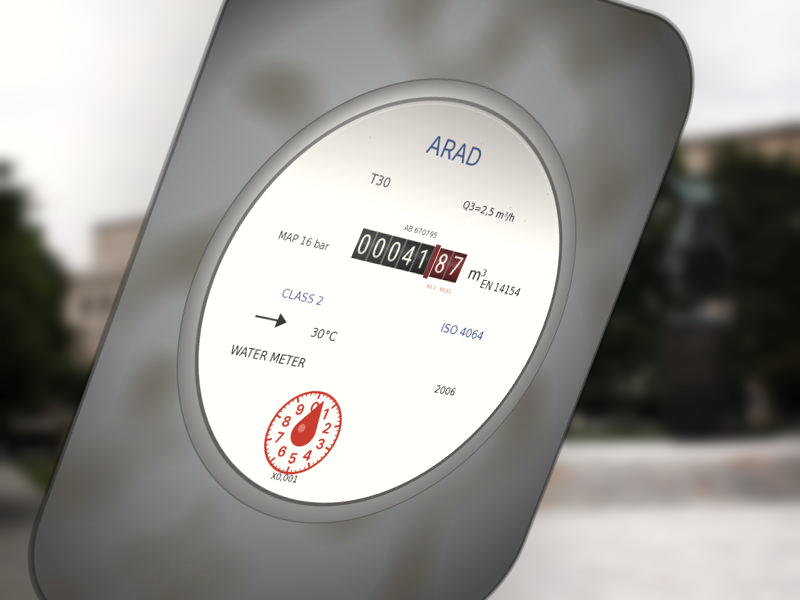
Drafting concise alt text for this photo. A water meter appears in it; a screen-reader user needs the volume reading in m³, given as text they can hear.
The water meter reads 41.870 m³
